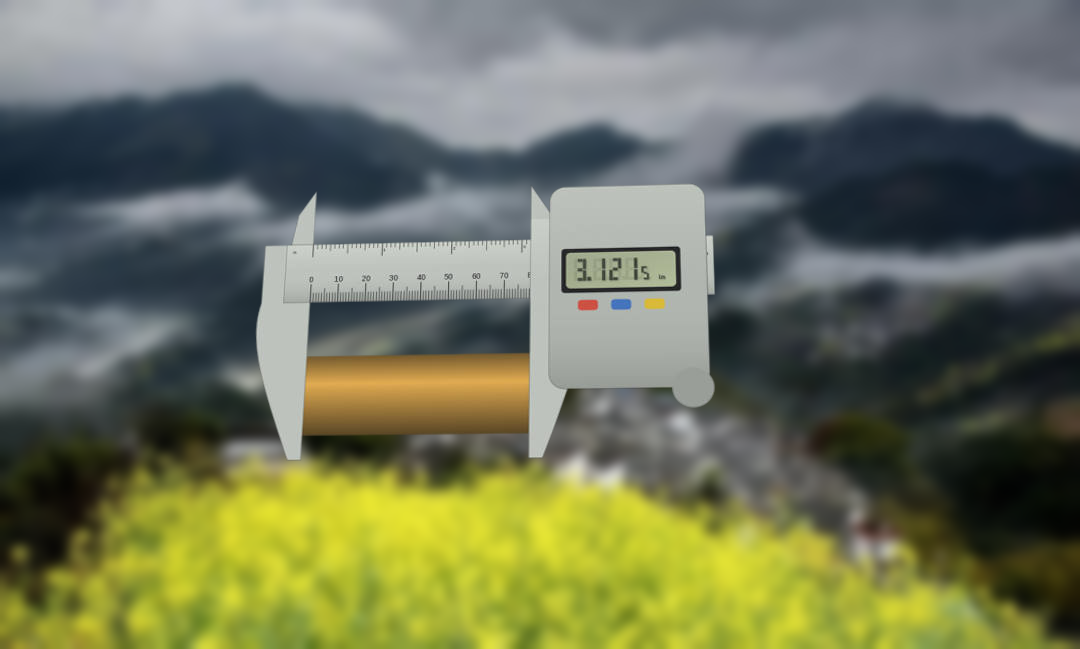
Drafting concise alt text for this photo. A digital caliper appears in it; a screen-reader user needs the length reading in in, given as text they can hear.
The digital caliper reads 3.1215 in
